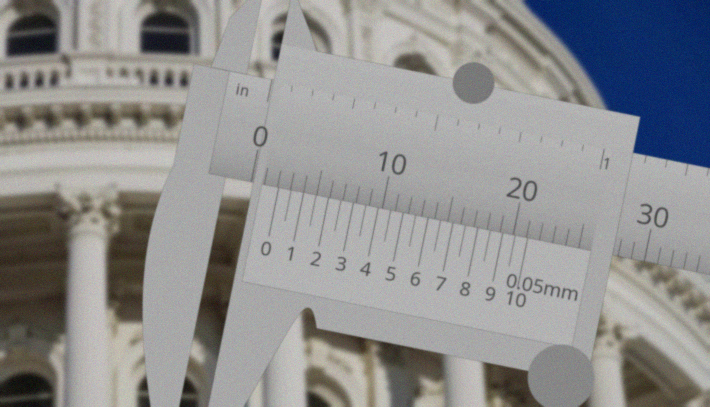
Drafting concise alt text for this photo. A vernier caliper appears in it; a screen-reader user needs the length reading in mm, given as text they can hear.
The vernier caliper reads 2.1 mm
